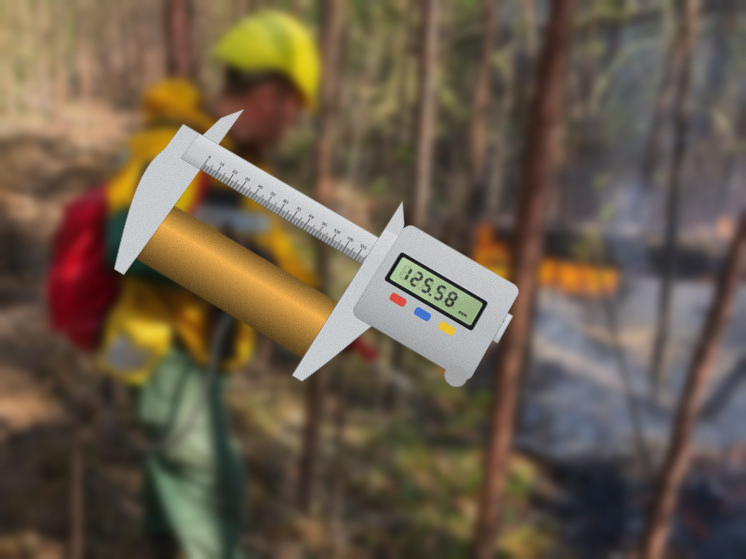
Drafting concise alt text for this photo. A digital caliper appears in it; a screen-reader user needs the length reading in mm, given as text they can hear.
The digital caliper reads 125.58 mm
